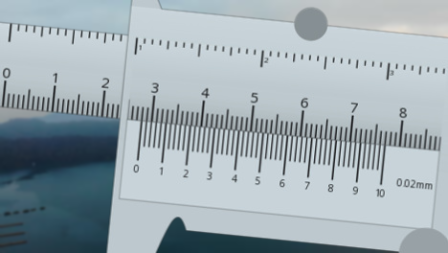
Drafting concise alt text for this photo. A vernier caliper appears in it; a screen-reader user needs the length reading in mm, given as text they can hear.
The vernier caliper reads 28.0 mm
